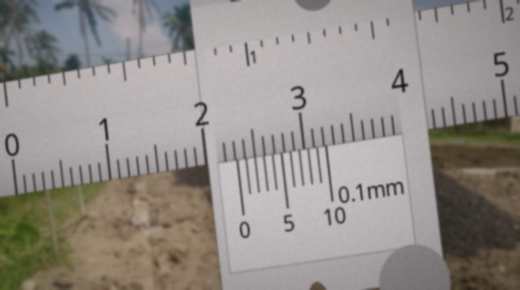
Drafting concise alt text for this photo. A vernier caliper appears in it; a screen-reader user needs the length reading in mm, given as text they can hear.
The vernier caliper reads 23.2 mm
